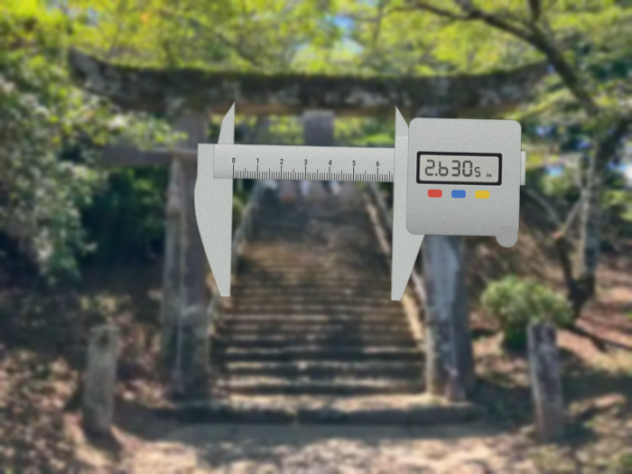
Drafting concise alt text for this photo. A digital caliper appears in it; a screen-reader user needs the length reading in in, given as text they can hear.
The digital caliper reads 2.6305 in
